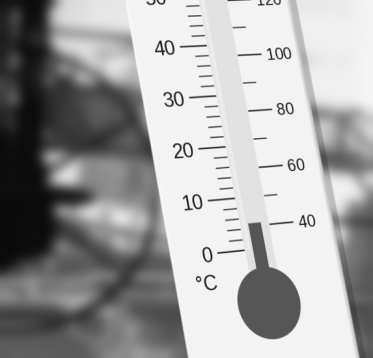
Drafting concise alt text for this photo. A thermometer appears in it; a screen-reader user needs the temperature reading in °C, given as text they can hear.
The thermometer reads 5 °C
